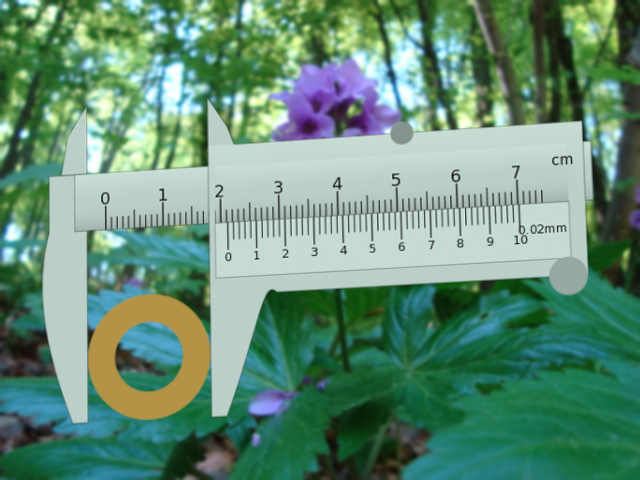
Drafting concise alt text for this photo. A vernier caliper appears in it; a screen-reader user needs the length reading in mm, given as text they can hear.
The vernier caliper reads 21.2 mm
